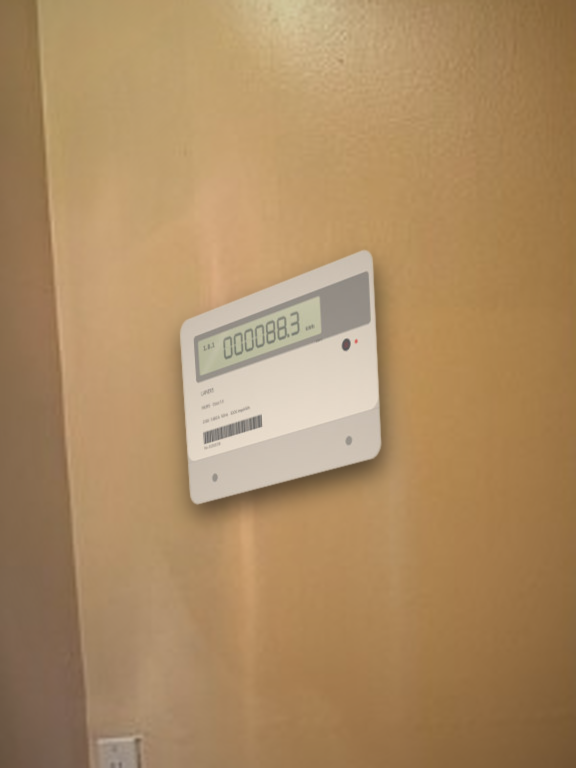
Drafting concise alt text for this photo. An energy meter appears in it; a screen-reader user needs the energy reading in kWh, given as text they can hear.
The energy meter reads 88.3 kWh
